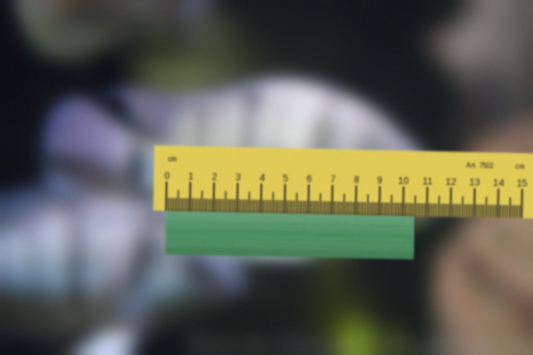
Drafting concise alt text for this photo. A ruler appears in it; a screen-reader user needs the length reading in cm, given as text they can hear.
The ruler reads 10.5 cm
